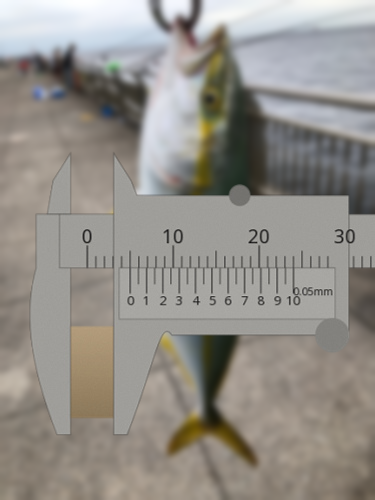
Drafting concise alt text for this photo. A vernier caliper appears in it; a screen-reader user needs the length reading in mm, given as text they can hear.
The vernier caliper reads 5.0 mm
